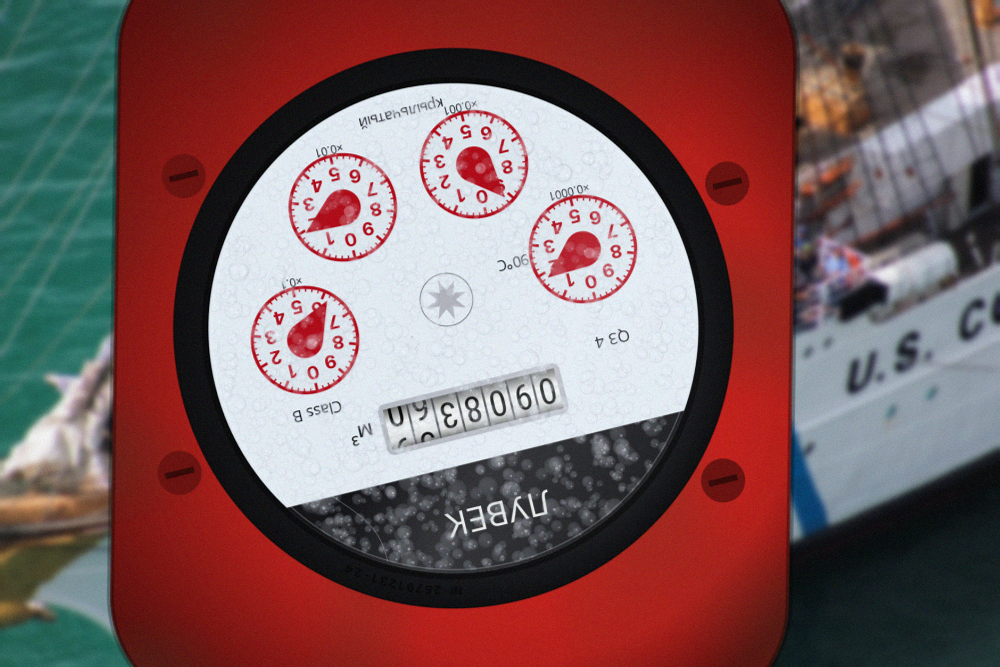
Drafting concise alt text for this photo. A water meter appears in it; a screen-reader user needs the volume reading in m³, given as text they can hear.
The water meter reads 908359.6191 m³
